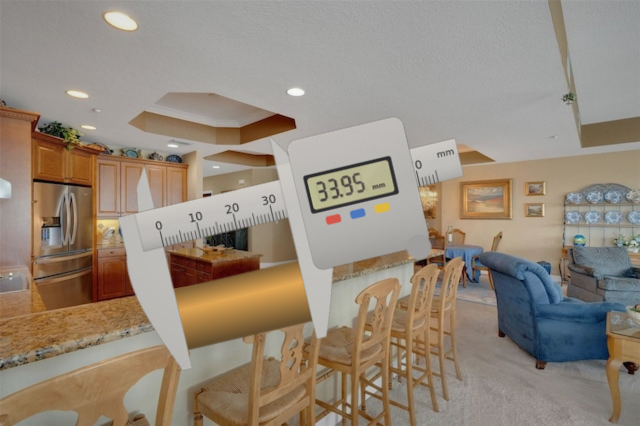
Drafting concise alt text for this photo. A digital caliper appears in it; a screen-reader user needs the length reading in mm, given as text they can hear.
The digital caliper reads 33.95 mm
